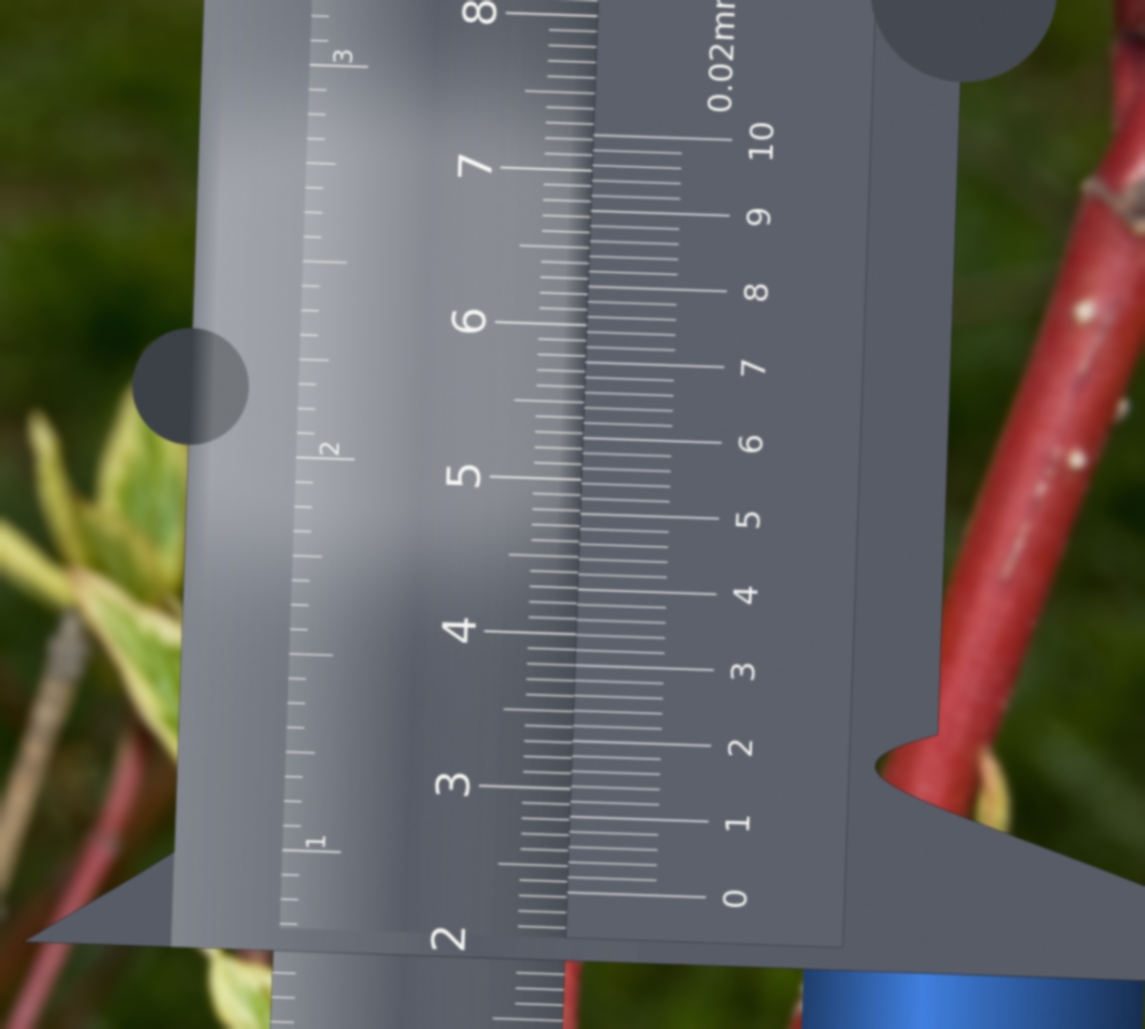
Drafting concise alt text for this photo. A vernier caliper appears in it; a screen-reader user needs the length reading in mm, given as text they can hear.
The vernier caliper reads 23.3 mm
